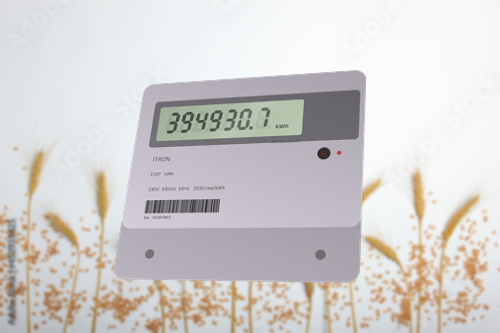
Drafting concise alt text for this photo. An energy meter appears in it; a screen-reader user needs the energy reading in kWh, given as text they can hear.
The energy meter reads 394930.7 kWh
